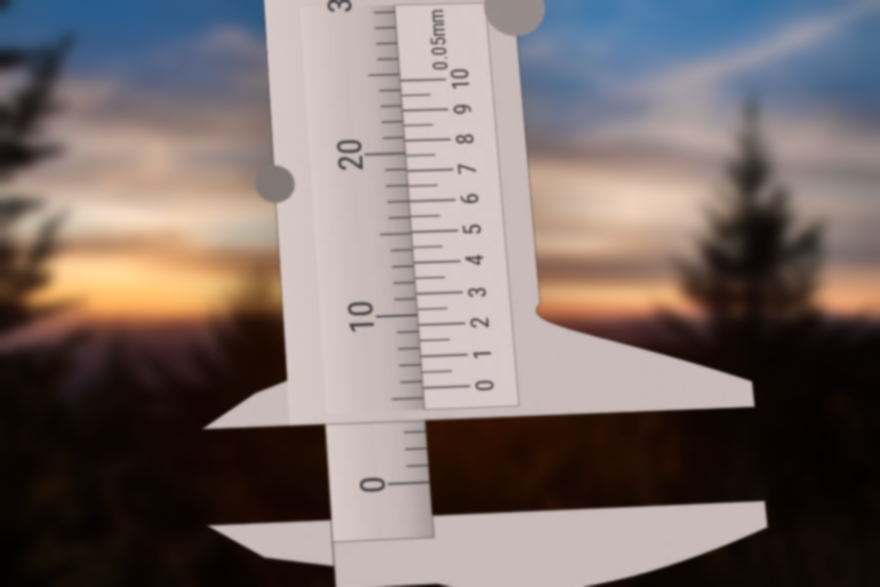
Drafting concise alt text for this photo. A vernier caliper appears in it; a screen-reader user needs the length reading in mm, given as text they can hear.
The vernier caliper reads 5.6 mm
